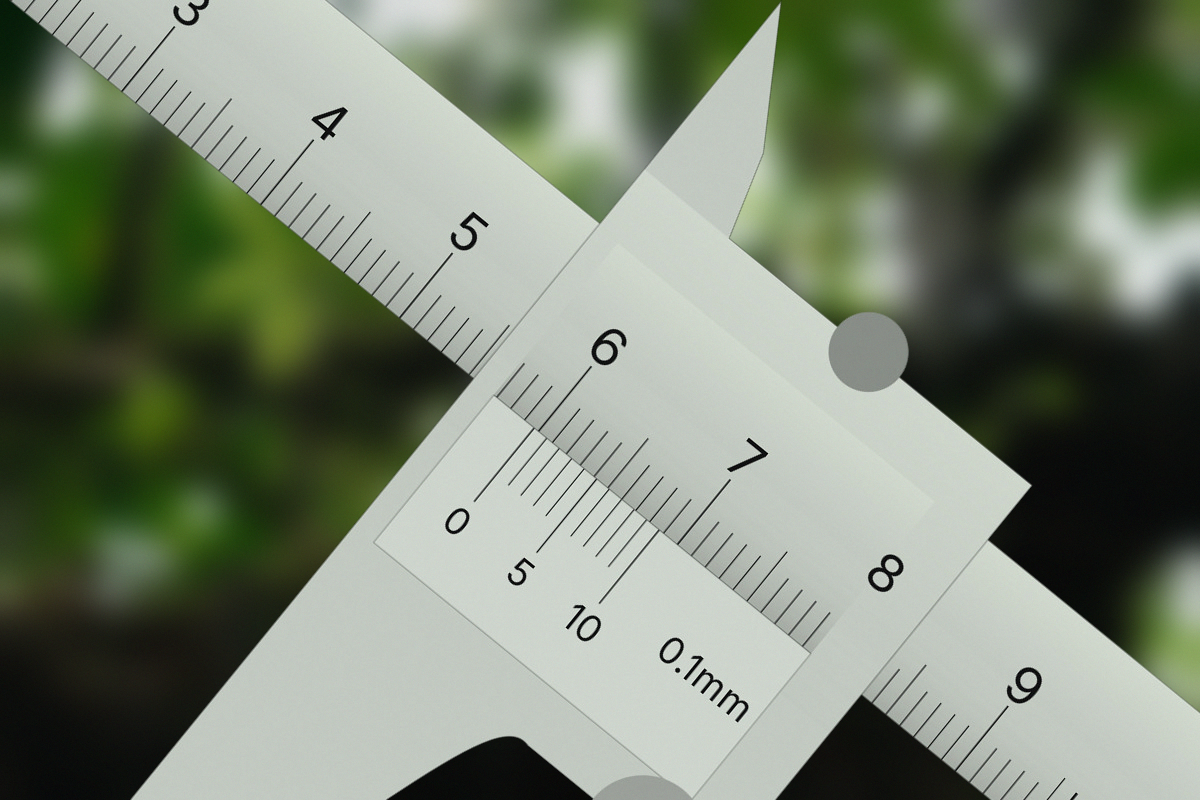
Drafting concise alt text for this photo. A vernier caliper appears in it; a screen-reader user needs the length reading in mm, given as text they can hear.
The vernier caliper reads 59.7 mm
